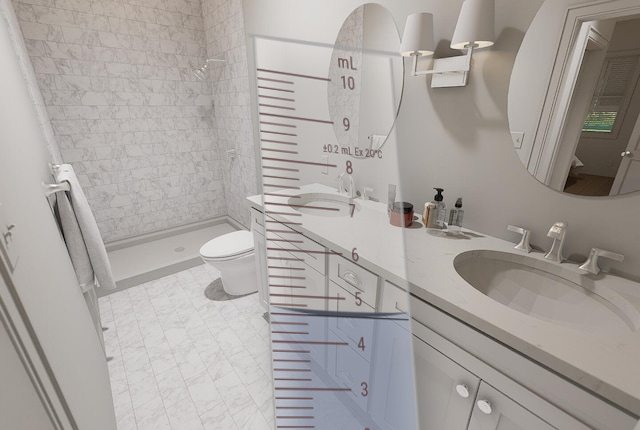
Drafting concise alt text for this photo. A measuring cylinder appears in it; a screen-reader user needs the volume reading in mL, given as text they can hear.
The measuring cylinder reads 4.6 mL
